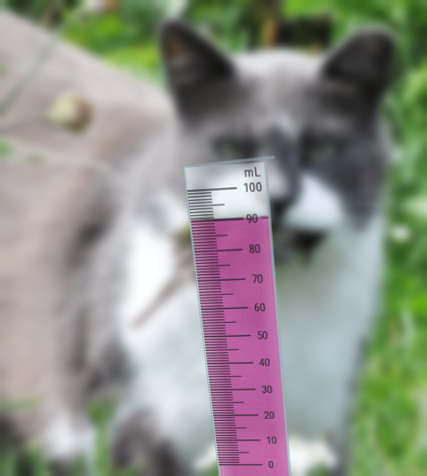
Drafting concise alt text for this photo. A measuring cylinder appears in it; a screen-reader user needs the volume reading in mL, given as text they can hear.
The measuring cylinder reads 90 mL
